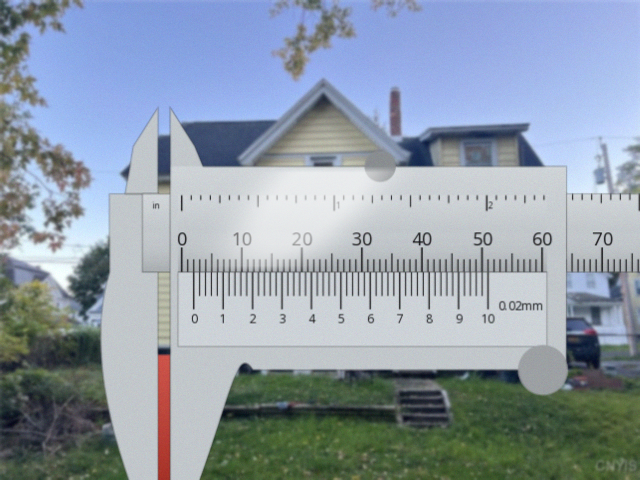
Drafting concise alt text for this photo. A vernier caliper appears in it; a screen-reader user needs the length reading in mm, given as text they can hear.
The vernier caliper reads 2.0 mm
